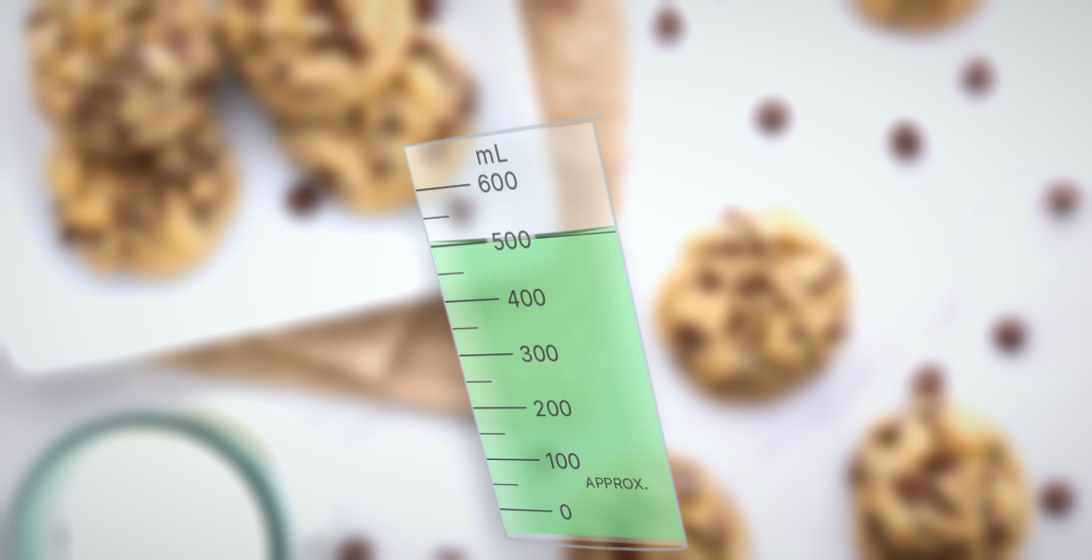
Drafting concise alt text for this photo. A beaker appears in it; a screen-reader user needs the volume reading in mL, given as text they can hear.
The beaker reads 500 mL
